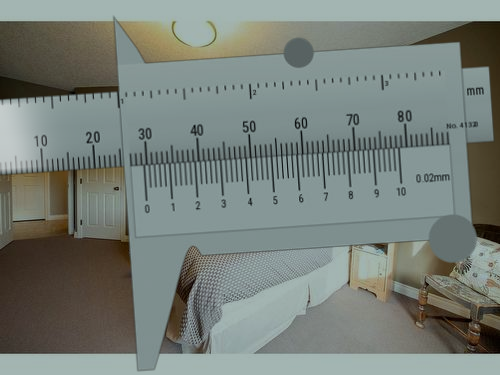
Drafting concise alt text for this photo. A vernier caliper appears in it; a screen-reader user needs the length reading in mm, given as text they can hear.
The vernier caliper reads 29.5 mm
